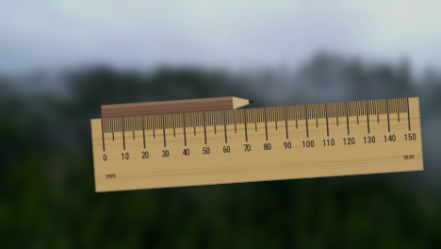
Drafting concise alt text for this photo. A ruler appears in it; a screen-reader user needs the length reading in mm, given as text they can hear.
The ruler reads 75 mm
